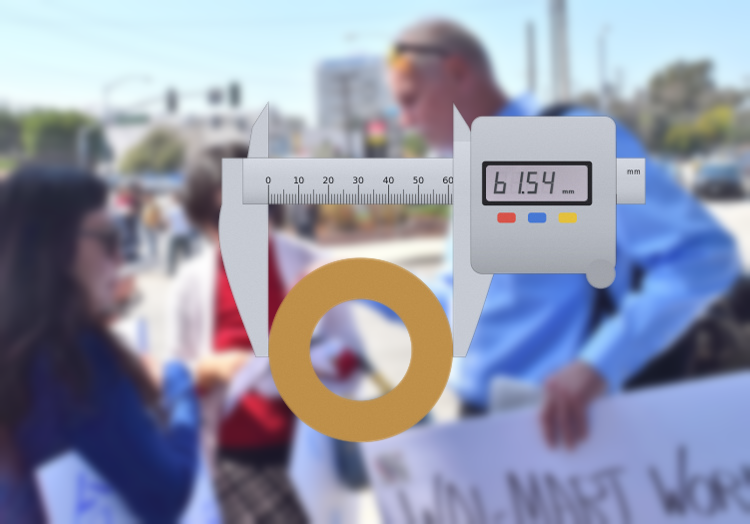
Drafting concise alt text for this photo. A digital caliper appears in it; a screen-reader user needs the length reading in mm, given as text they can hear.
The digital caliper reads 61.54 mm
